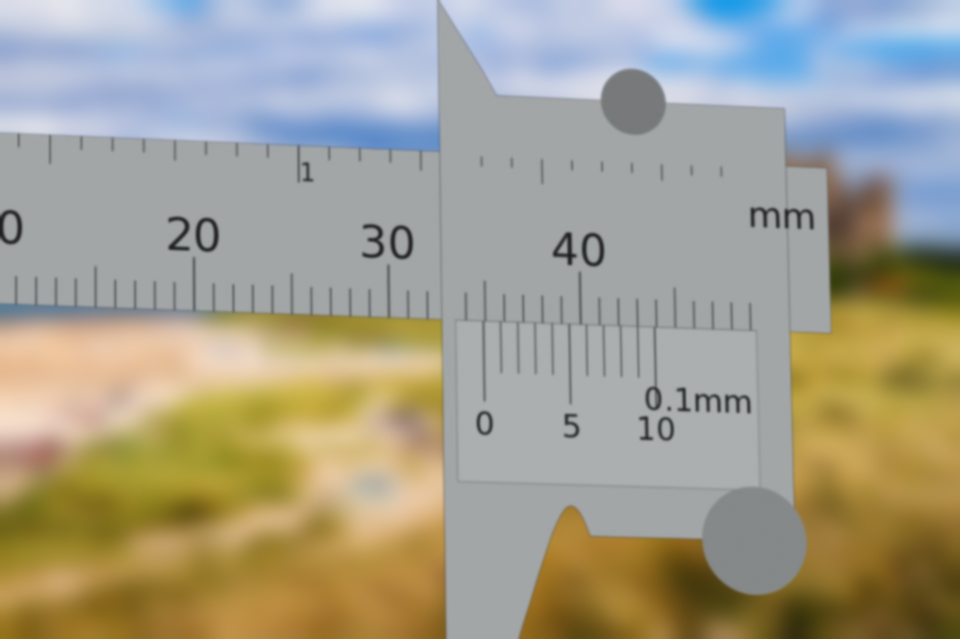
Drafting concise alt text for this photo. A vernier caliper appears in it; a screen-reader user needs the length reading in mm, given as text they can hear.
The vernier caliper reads 34.9 mm
